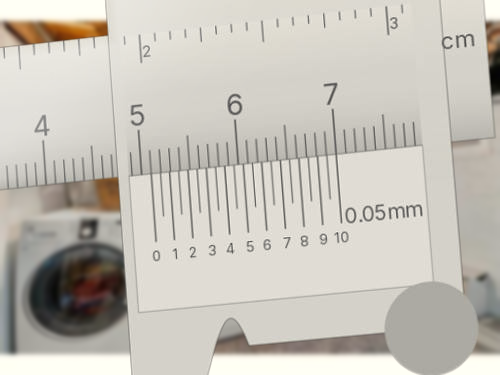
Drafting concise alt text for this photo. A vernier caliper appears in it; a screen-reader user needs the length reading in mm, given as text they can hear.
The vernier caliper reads 51.0 mm
